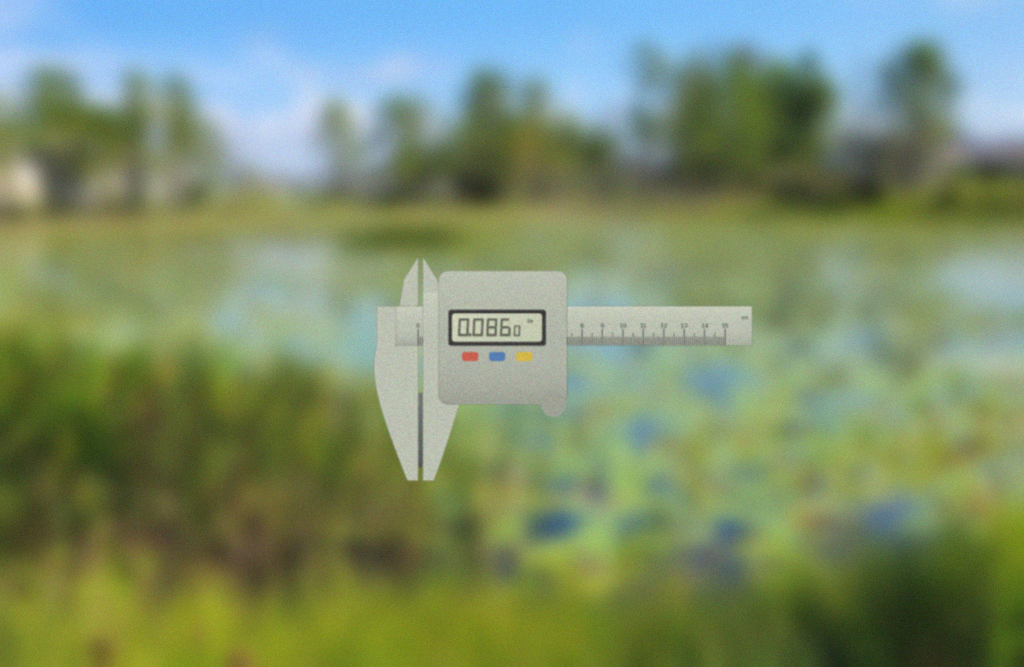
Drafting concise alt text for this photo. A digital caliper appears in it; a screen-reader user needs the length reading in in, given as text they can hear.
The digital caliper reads 0.0860 in
